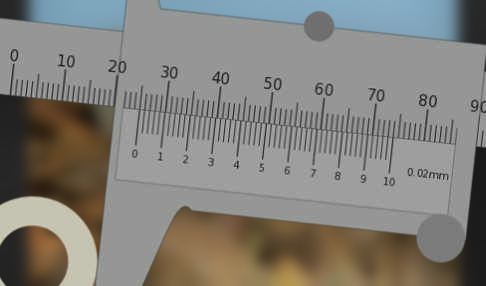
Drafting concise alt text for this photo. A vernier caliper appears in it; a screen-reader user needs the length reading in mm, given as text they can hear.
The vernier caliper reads 25.0 mm
